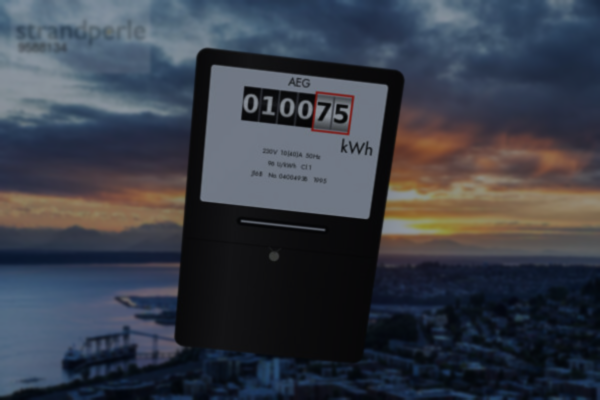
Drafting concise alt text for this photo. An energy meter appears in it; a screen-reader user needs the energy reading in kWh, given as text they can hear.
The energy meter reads 100.75 kWh
